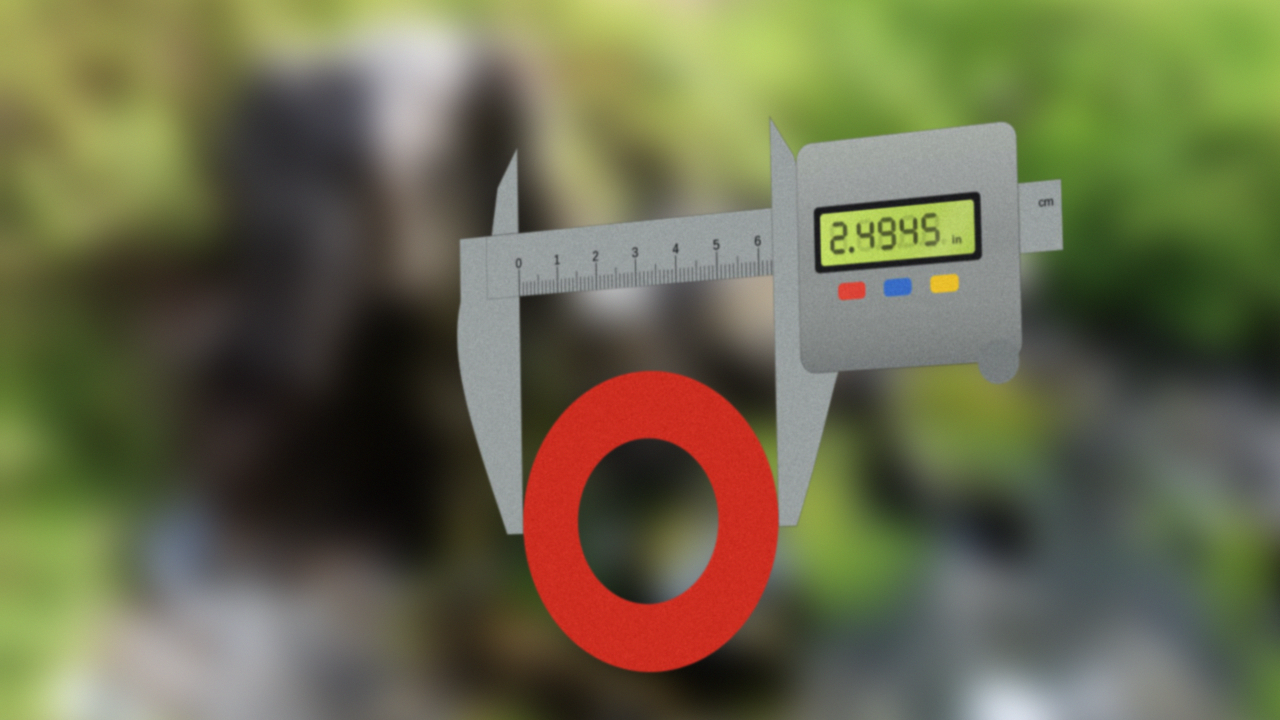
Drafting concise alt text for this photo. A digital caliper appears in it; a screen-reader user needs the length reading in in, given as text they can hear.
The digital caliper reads 2.4945 in
